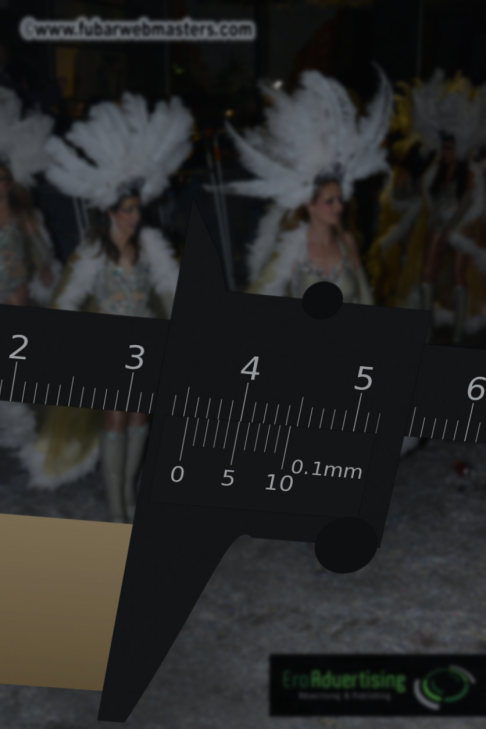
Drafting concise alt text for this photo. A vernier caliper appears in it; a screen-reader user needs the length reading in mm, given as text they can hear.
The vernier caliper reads 35.4 mm
